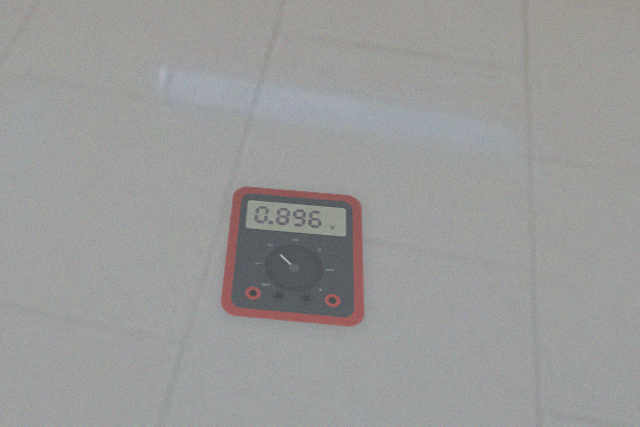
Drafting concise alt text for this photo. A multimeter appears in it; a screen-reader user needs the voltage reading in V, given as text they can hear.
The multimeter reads 0.896 V
